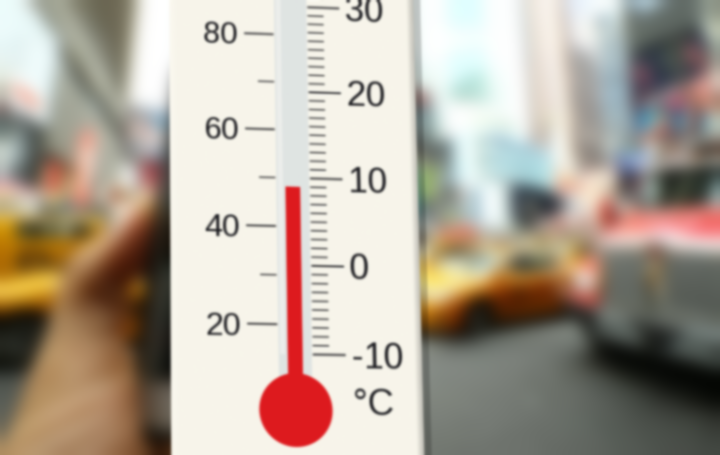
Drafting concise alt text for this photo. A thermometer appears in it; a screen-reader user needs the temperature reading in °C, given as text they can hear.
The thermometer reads 9 °C
